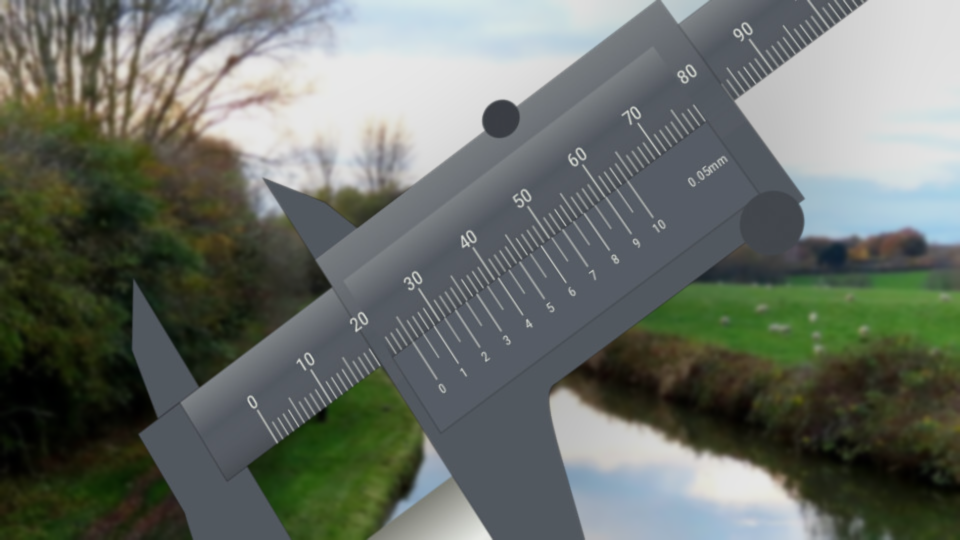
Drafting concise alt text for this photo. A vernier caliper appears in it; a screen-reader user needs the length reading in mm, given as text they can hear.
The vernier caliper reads 25.0 mm
